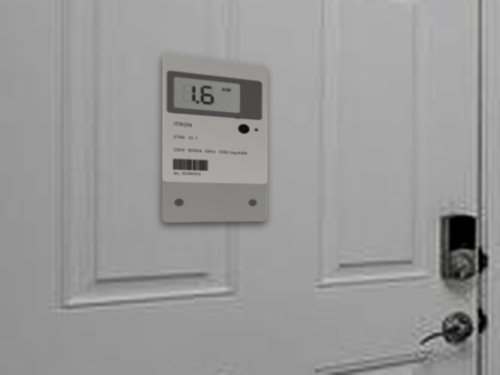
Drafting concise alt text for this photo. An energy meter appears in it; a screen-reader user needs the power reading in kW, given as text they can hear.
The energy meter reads 1.6 kW
